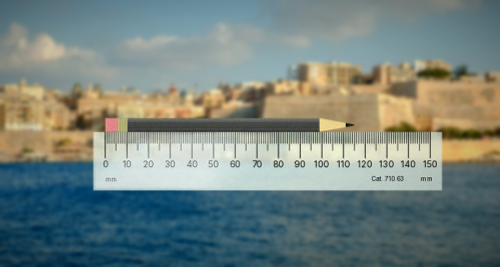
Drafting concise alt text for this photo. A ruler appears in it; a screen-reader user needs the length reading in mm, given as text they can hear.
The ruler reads 115 mm
